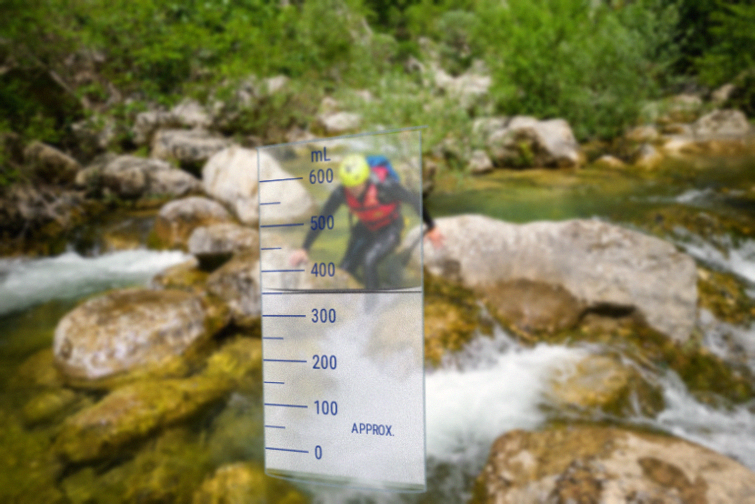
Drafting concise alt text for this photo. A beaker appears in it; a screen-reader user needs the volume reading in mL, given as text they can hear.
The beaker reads 350 mL
